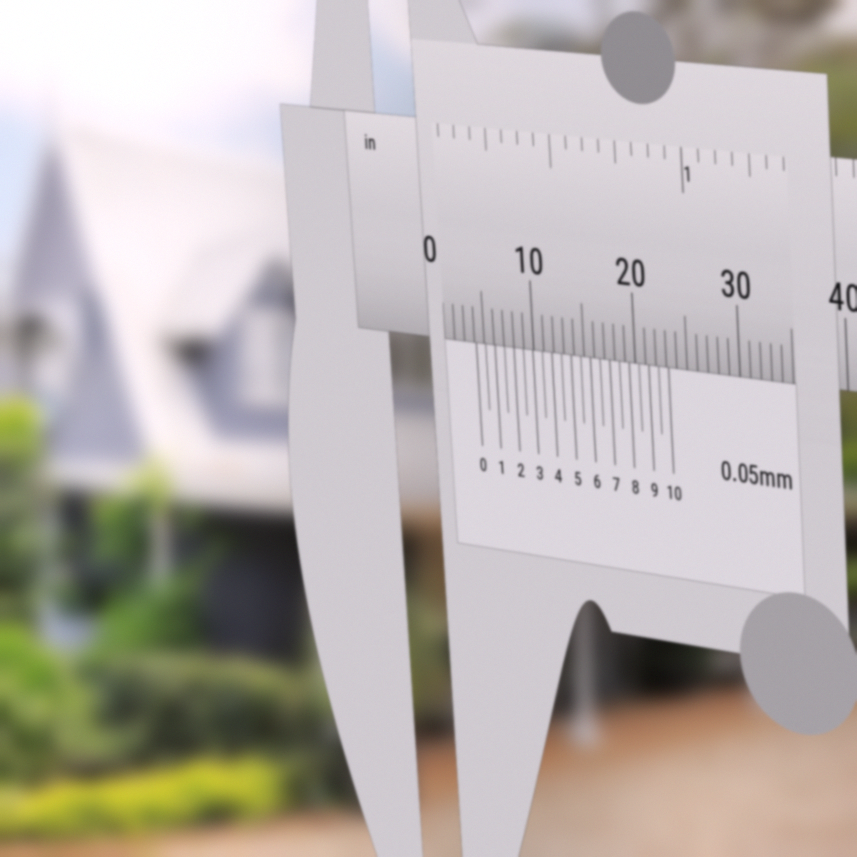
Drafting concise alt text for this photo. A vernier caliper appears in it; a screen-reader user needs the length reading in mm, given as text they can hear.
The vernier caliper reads 4.2 mm
